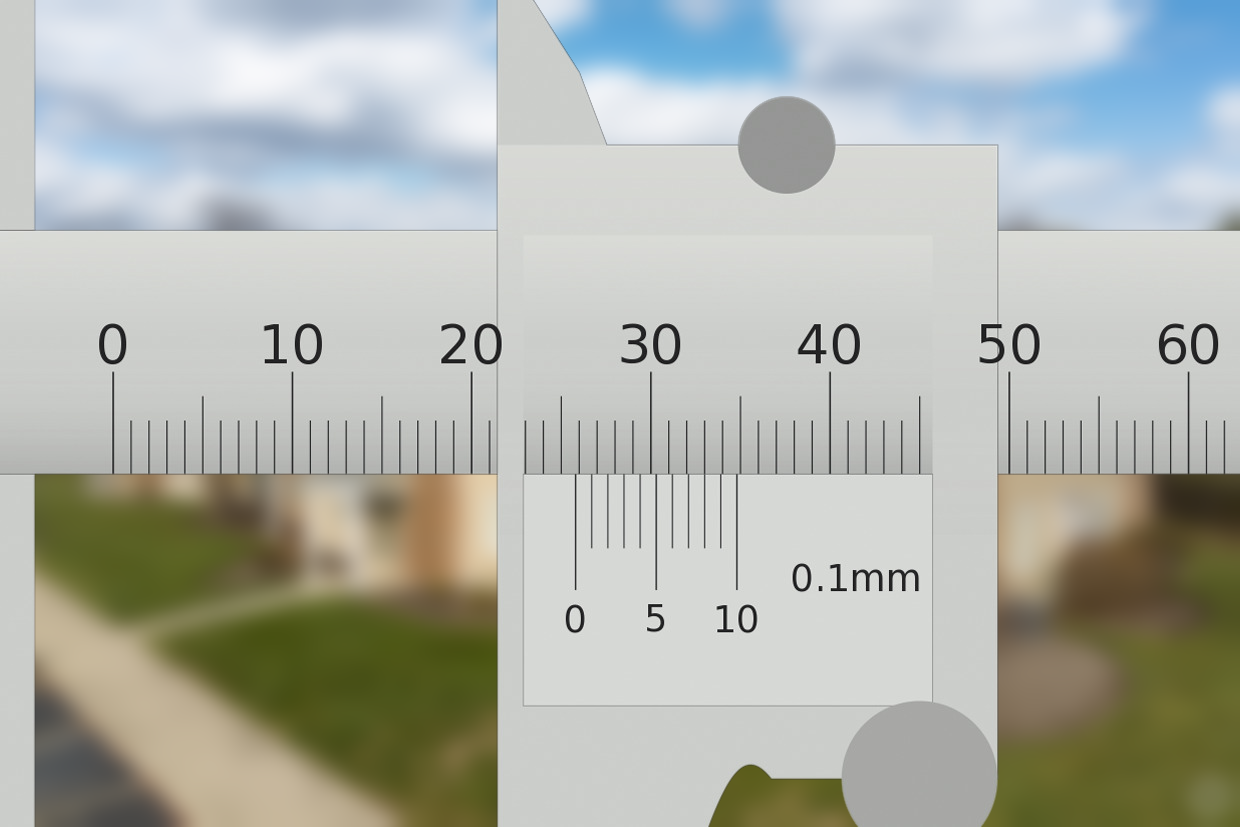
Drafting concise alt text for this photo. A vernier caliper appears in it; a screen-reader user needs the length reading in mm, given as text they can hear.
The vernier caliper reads 25.8 mm
